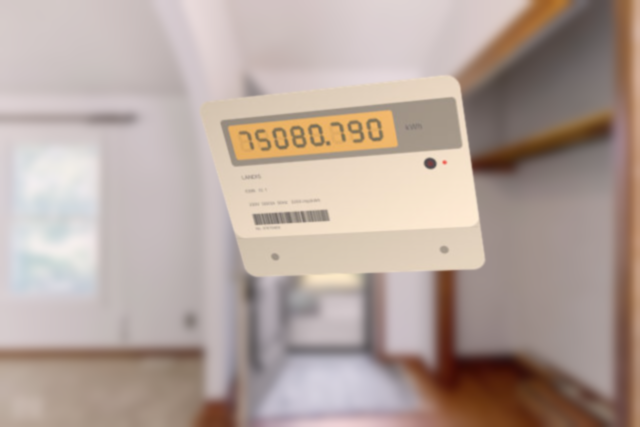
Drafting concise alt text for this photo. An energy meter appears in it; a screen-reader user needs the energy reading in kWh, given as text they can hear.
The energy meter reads 75080.790 kWh
